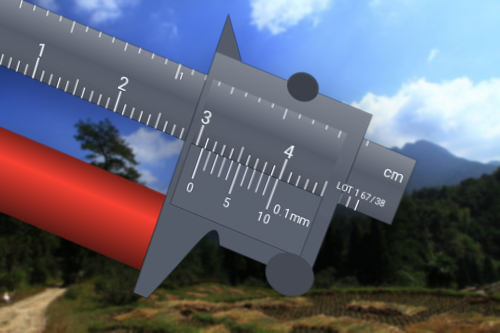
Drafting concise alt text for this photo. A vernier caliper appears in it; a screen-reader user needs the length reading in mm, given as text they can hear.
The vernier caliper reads 30.8 mm
